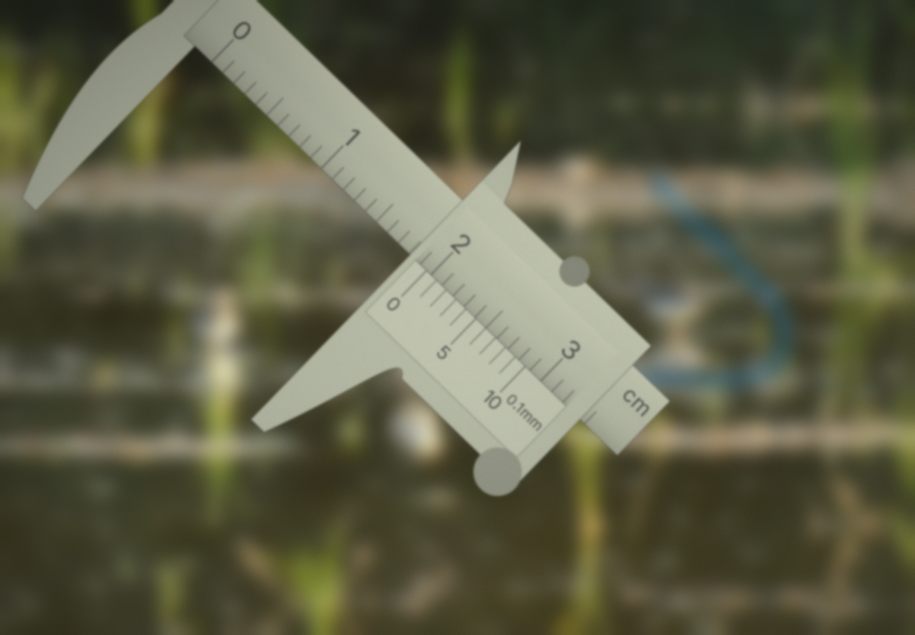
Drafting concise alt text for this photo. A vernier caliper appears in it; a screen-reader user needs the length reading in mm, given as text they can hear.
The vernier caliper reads 19.6 mm
